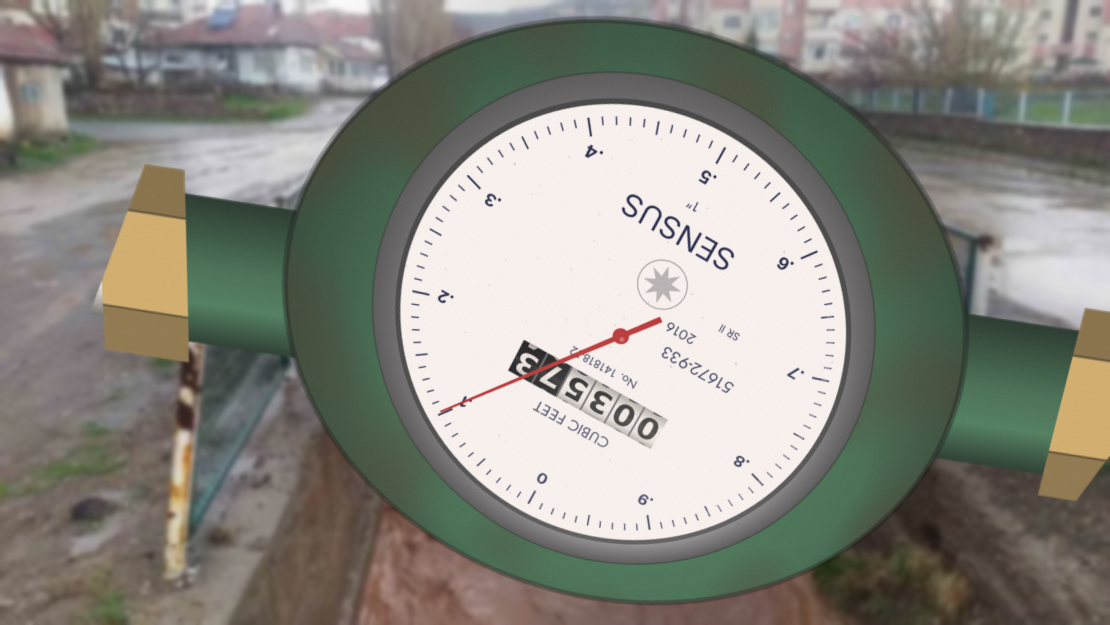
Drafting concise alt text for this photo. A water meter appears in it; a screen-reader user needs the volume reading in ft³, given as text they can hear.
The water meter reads 3573.10 ft³
